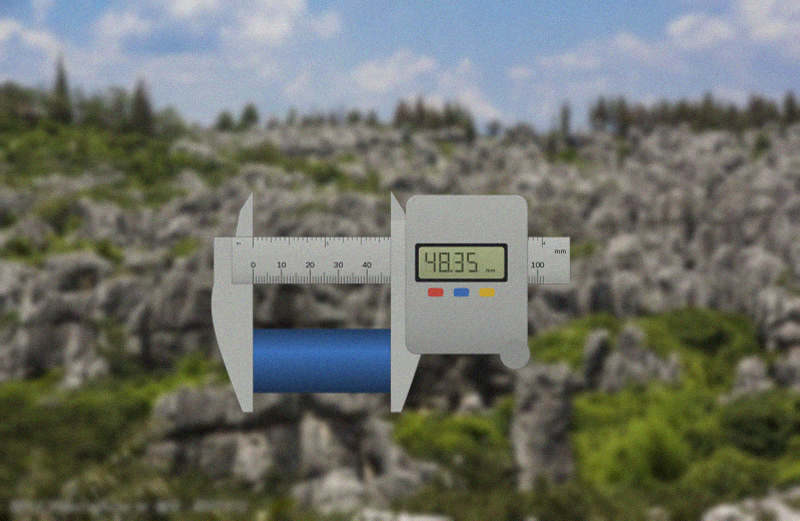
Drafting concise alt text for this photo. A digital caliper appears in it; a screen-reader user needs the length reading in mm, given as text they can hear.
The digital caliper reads 48.35 mm
